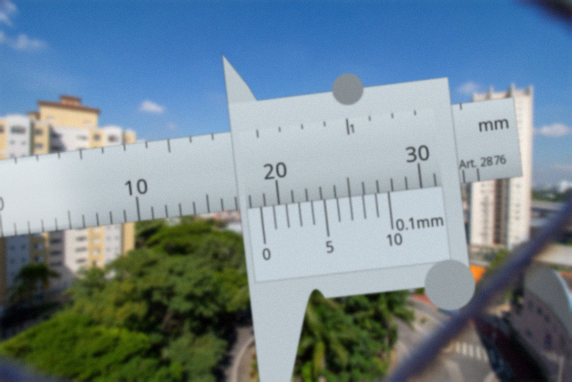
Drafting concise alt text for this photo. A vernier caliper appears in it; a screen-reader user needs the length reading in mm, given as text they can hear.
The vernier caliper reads 18.7 mm
